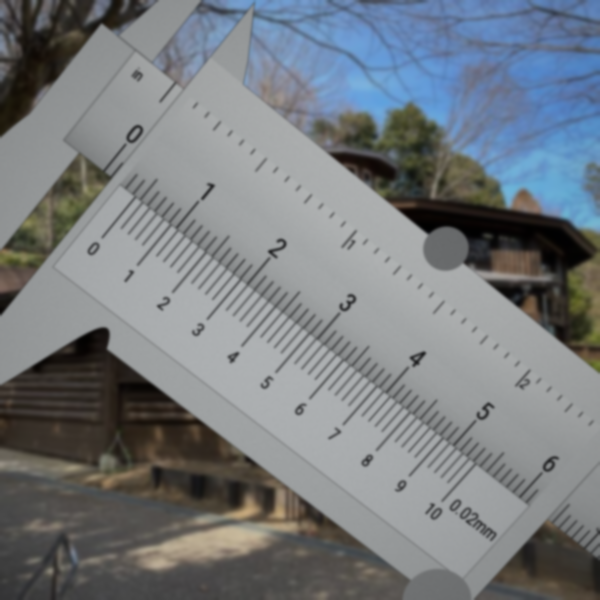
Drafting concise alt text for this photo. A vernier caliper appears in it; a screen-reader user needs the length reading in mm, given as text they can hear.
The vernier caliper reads 4.4 mm
